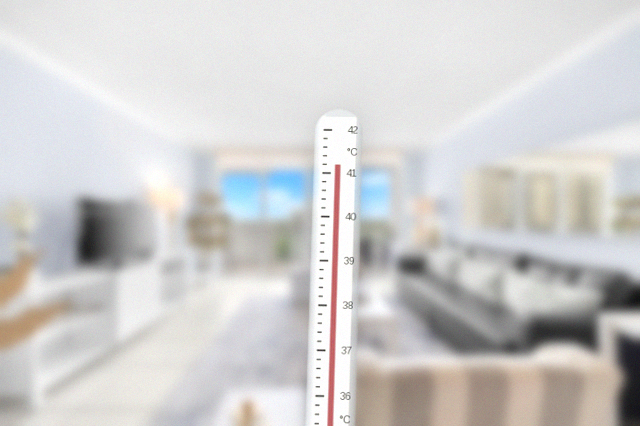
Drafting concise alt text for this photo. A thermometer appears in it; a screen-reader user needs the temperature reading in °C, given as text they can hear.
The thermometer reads 41.2 °C
